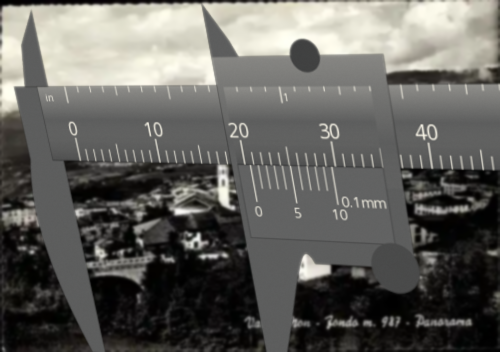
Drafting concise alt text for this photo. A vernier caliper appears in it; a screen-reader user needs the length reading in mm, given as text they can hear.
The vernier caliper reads 20.6 mm
